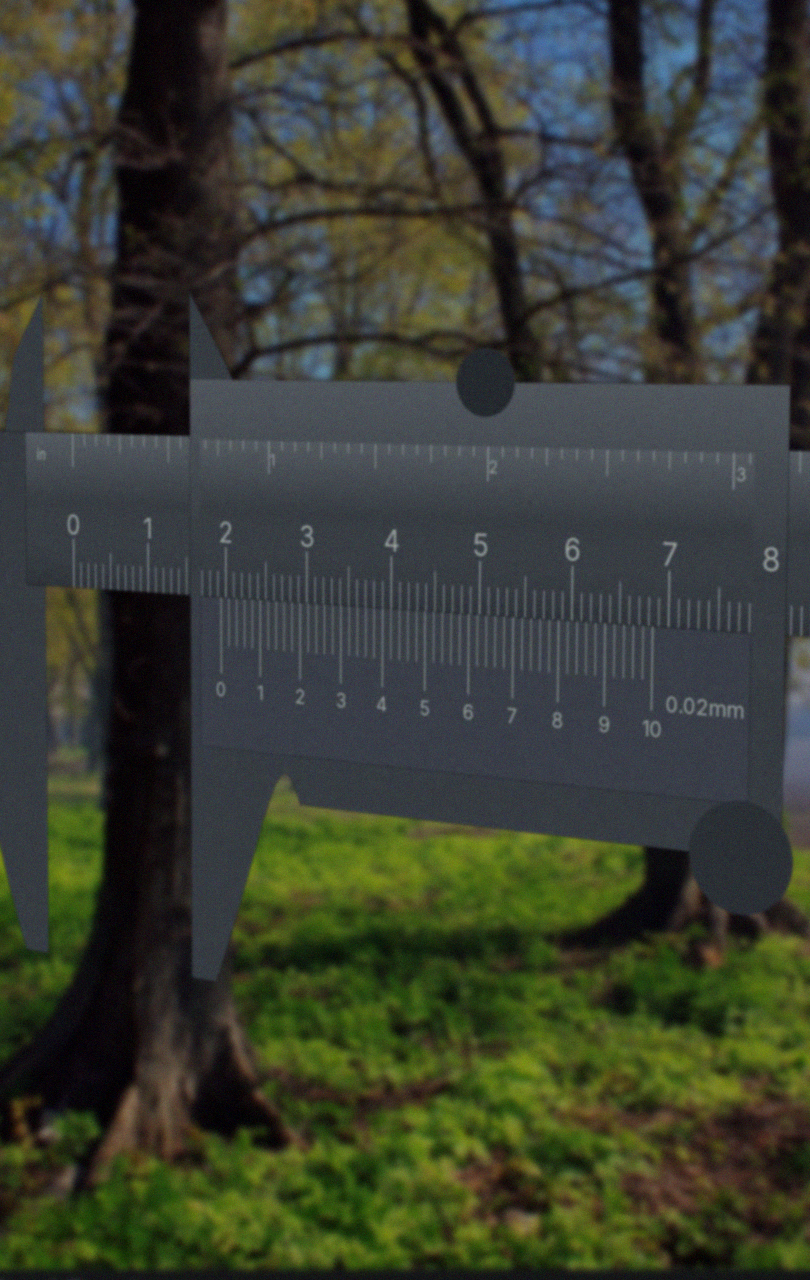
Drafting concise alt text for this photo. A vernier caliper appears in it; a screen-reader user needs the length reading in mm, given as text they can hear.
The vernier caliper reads 19.4 mm
